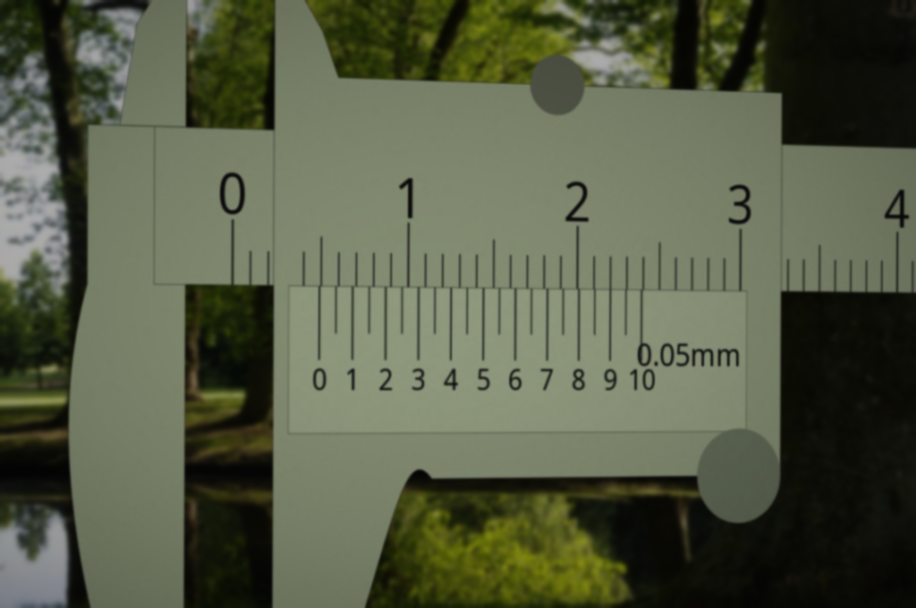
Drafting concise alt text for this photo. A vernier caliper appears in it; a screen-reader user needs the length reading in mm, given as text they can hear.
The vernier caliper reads 4.9 mm
